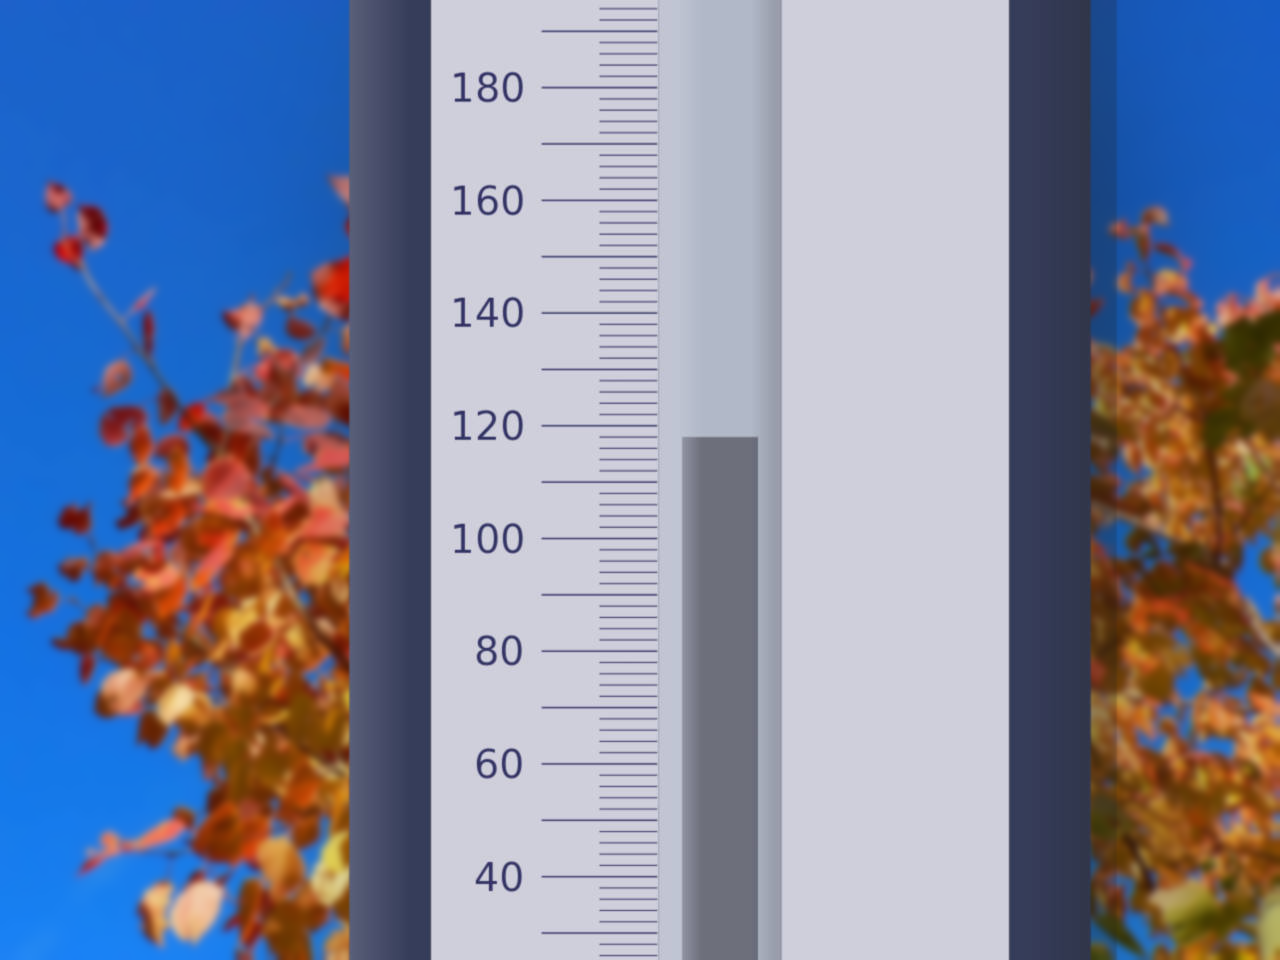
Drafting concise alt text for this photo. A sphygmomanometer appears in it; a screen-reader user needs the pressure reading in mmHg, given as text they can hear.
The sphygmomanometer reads 118 mmHg
